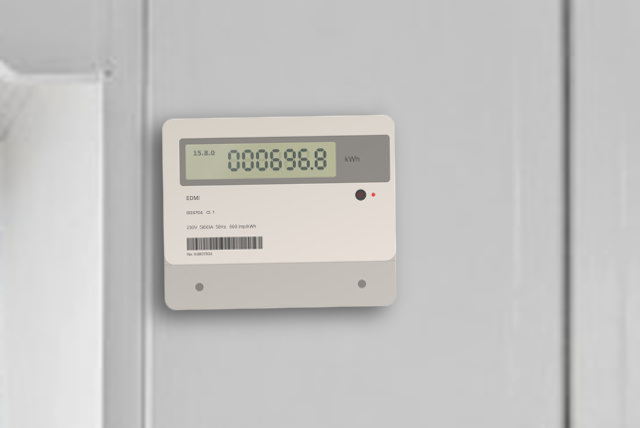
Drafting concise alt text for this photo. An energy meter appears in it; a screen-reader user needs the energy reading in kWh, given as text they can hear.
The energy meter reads 696.8 kWh
